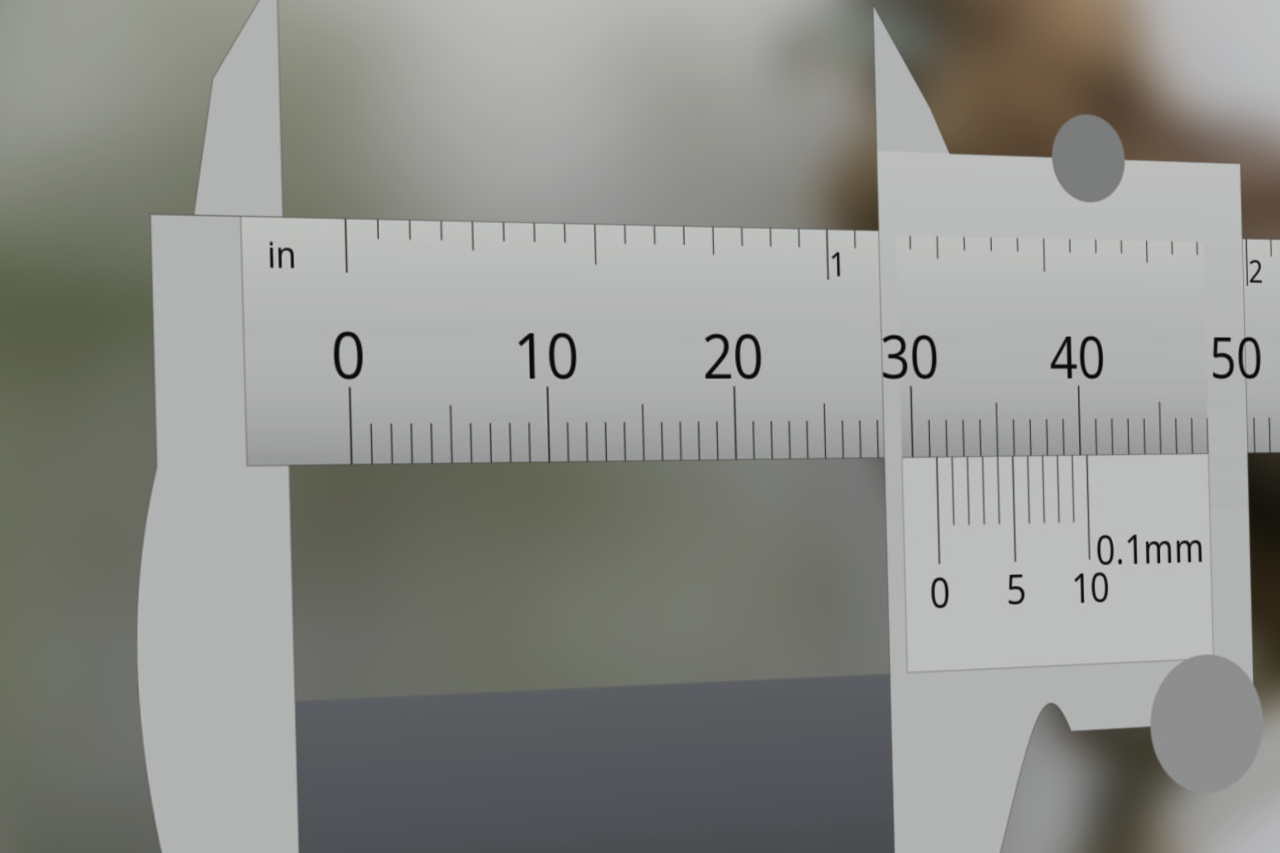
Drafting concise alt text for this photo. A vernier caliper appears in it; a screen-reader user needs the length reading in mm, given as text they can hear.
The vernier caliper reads 31.4 mm
